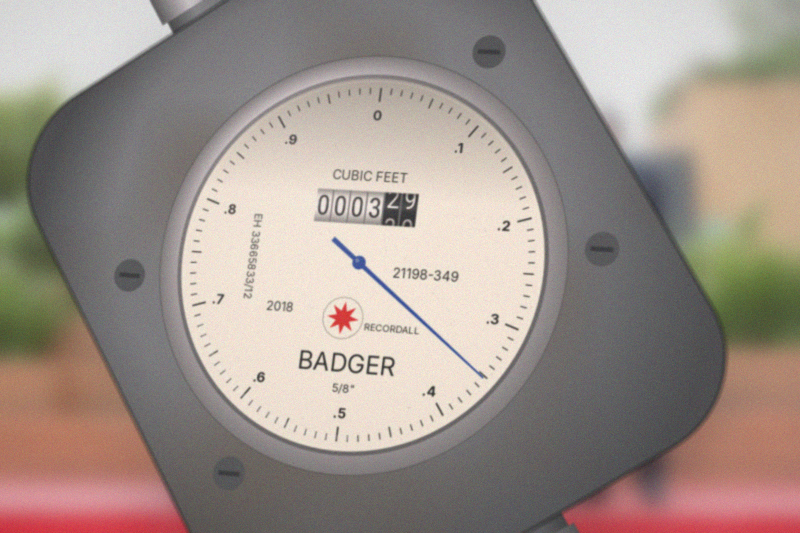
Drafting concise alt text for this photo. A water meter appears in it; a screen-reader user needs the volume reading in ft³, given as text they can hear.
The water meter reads 329.35 ft³
